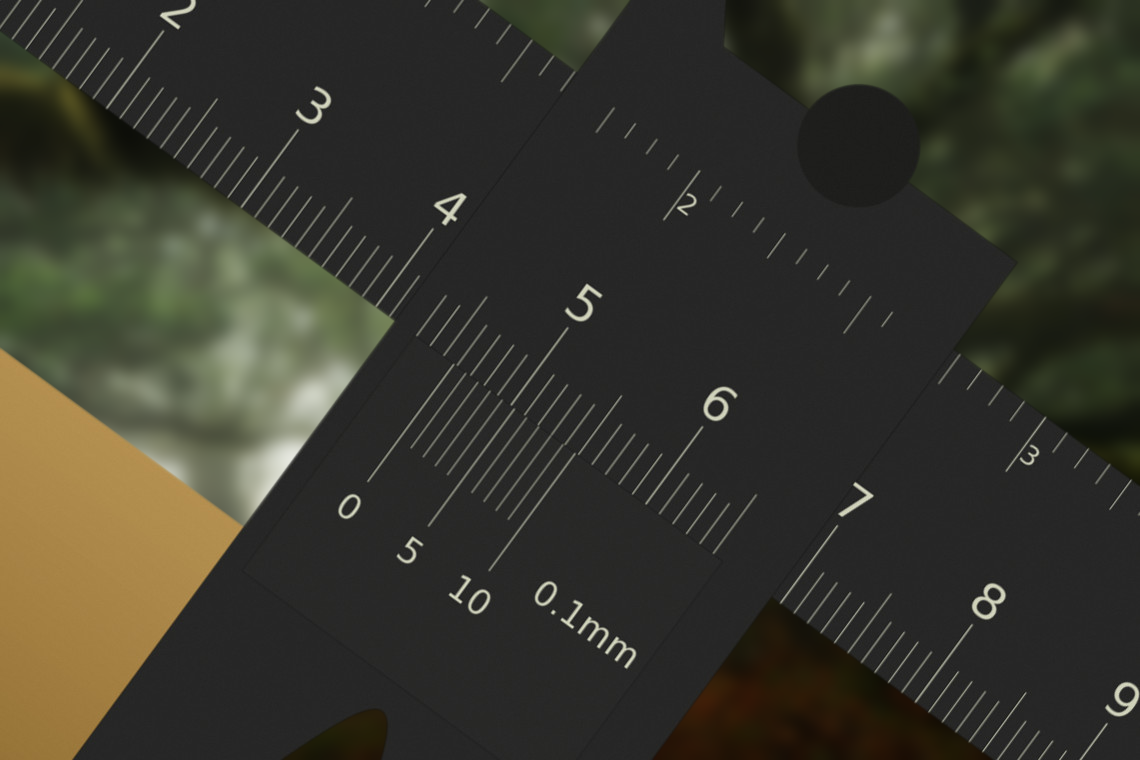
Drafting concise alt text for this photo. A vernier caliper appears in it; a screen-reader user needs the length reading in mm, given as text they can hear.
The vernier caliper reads 45.8 mm
